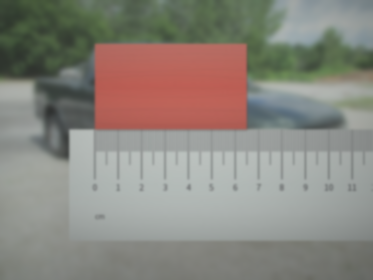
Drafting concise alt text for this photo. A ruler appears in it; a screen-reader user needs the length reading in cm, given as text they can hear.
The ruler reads 6.5 cm
